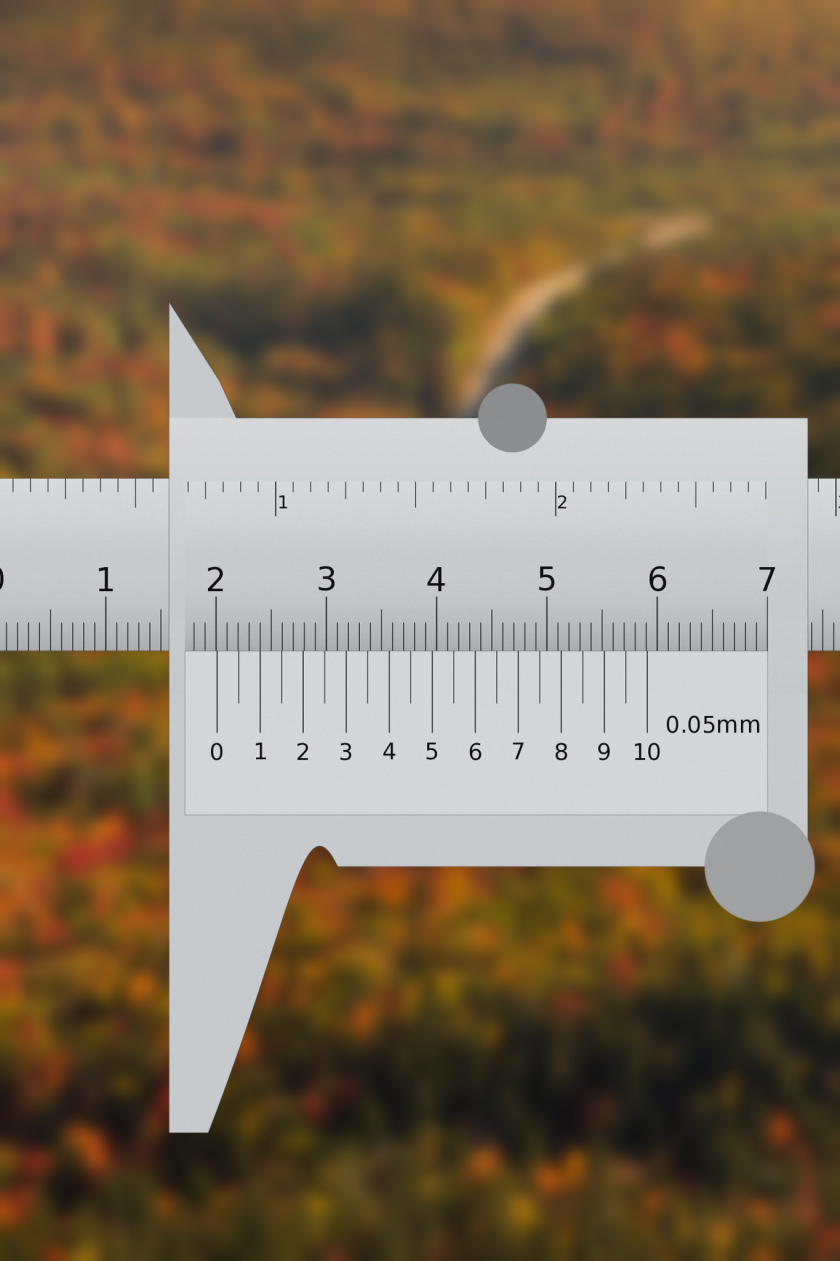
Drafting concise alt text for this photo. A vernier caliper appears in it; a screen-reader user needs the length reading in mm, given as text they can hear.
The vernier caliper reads 20.1 mm
